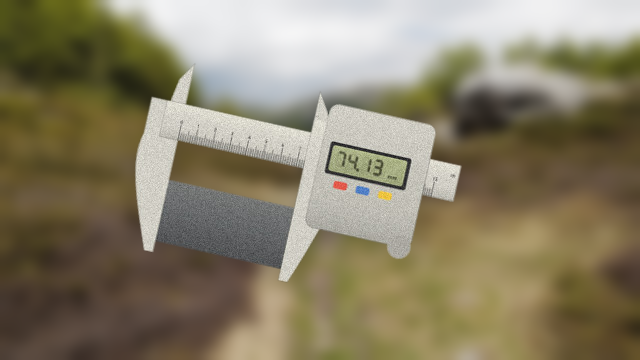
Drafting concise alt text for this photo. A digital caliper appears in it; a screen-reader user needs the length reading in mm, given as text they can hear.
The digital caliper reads 74.13 mm
